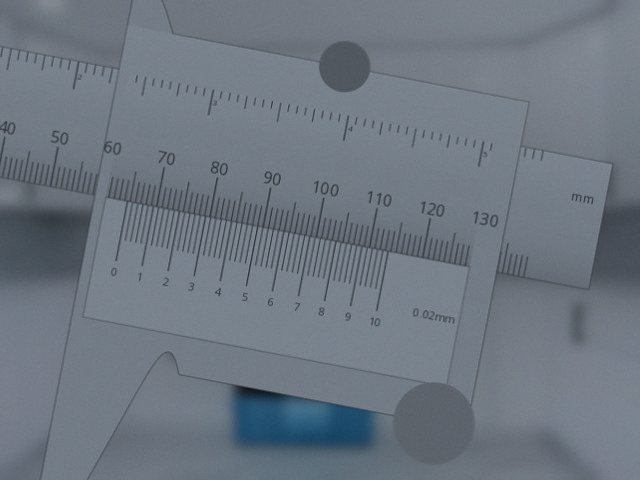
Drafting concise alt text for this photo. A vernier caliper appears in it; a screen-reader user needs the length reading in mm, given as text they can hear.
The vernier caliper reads 64.5 mm
